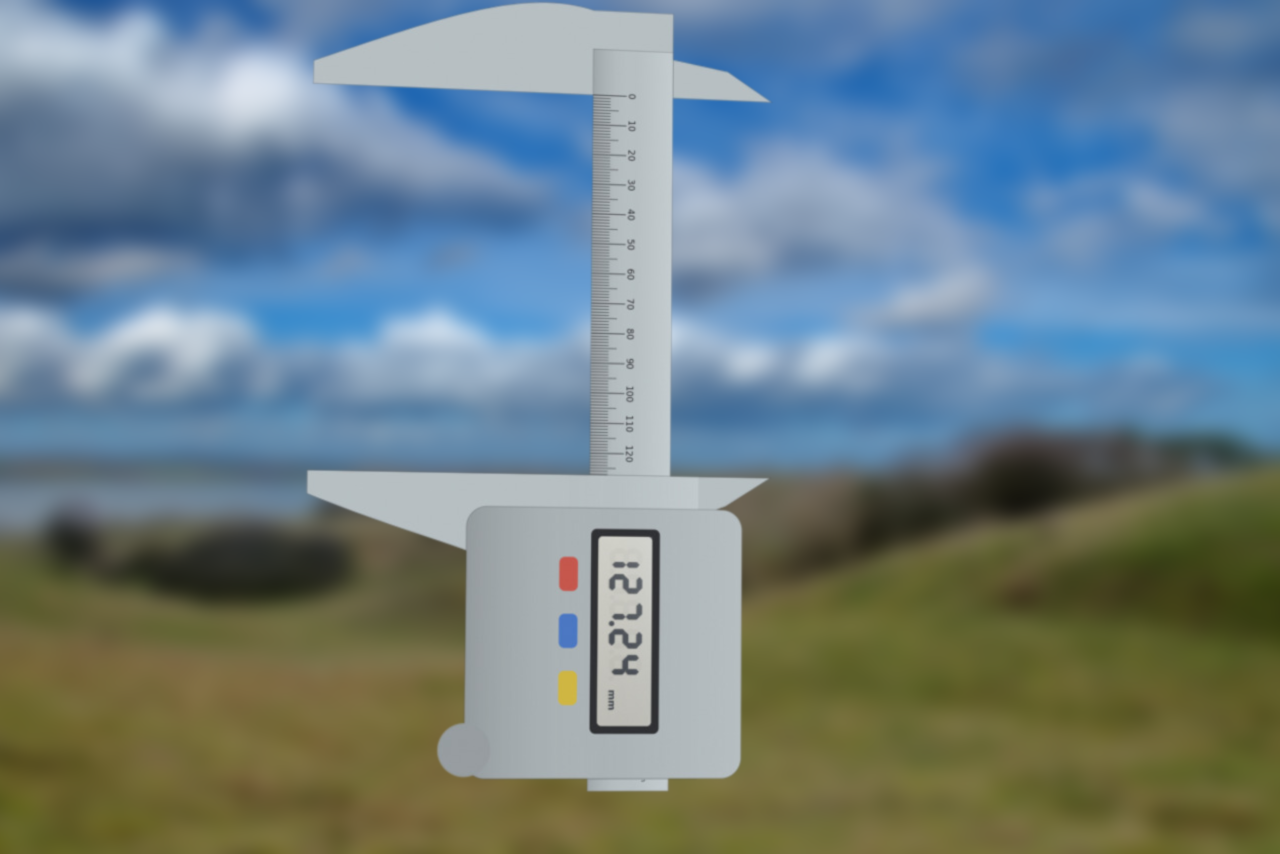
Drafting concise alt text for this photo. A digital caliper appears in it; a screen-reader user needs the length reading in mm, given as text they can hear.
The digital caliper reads 127.24 mm
